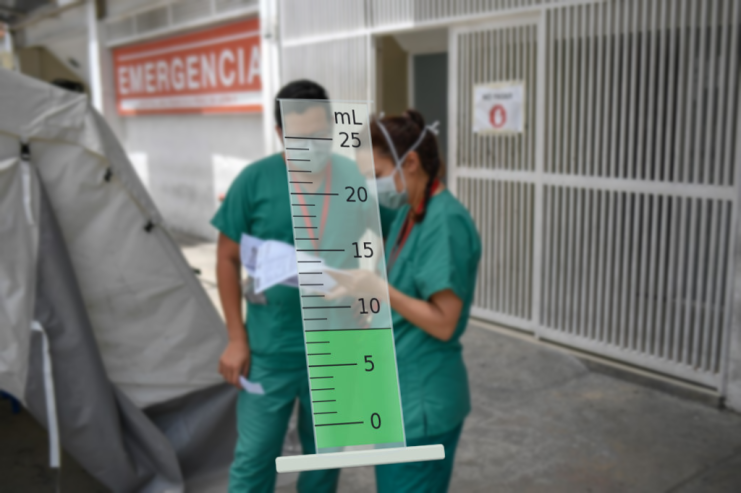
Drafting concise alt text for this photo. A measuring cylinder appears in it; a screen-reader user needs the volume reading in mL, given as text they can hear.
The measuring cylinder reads 8 mL
